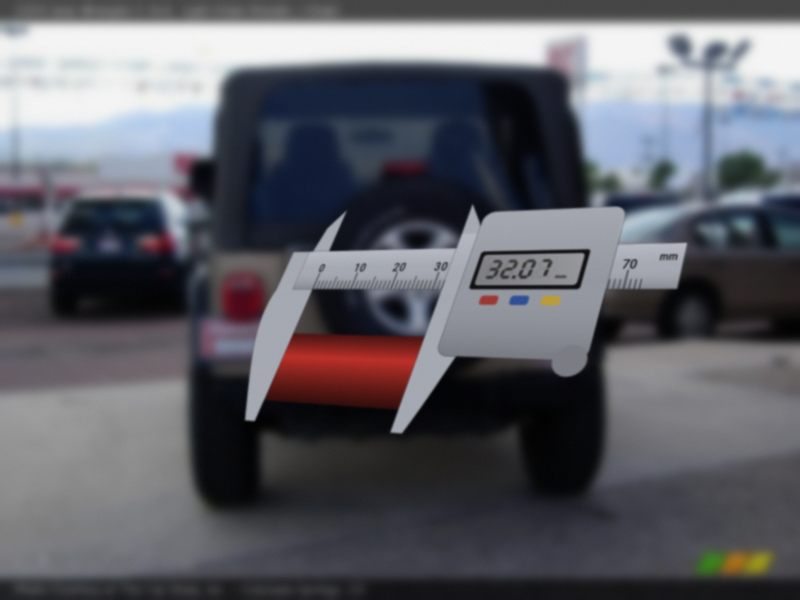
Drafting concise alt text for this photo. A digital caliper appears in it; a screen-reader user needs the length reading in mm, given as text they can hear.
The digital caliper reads 32.07 mm
